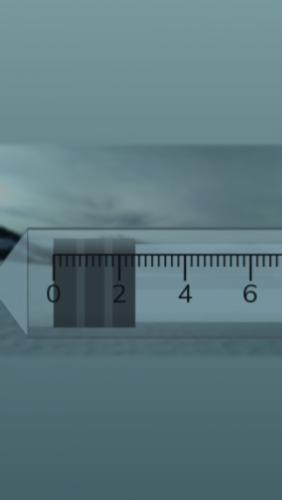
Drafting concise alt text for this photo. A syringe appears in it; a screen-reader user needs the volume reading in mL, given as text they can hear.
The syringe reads 0 mL
